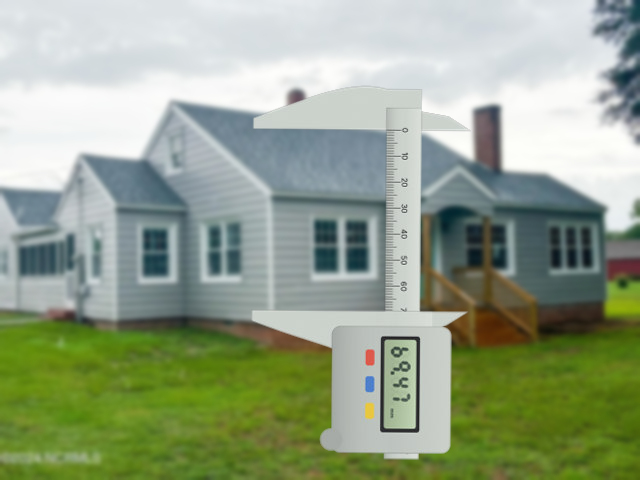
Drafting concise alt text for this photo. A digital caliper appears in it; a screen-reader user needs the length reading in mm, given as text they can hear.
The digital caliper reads 69.47 mm
